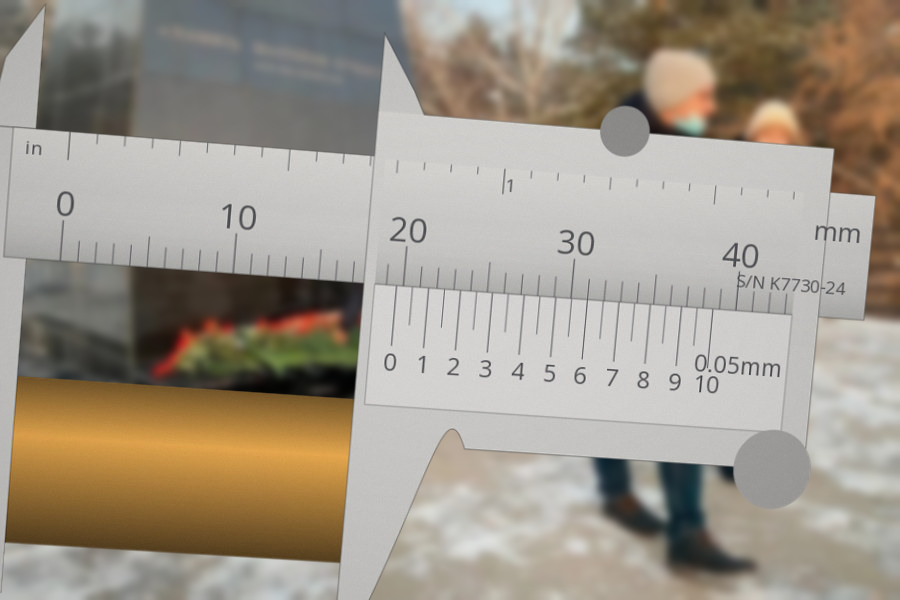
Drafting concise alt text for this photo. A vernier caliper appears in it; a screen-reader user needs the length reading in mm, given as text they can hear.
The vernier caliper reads 19.6 mm
